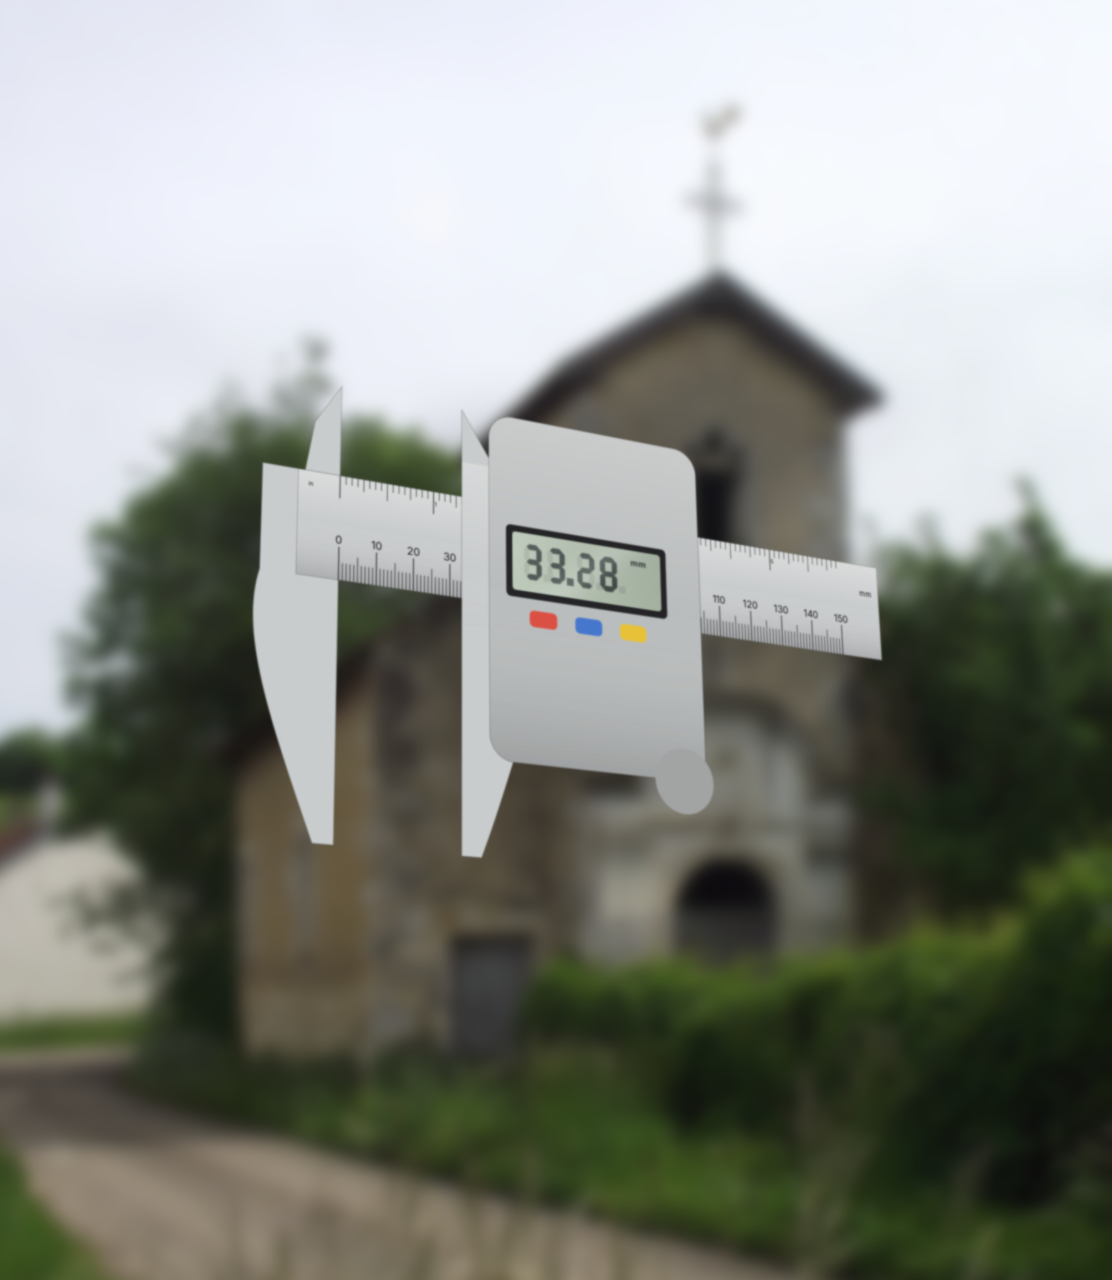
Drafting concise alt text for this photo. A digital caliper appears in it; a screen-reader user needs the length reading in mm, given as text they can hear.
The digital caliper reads 33.28 mm
